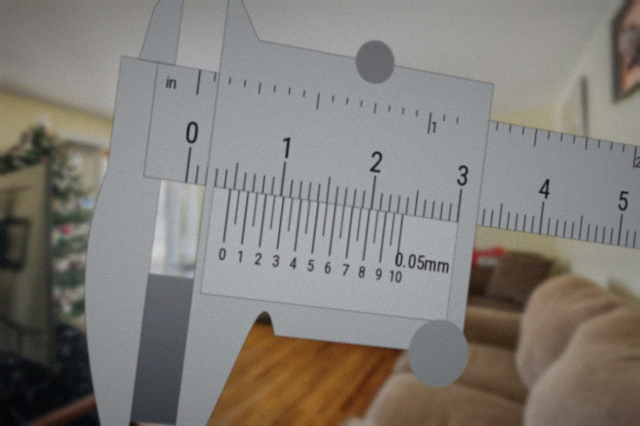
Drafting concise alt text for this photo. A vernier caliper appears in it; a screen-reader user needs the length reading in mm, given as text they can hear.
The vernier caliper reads 4.6 mm
